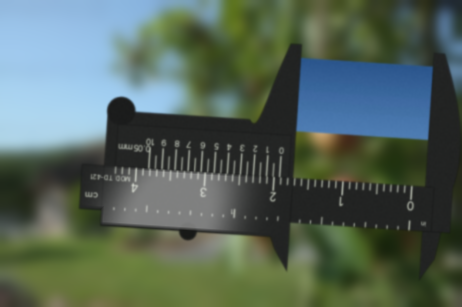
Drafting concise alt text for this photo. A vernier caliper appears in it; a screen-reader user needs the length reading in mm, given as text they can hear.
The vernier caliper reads 19.2 mm
